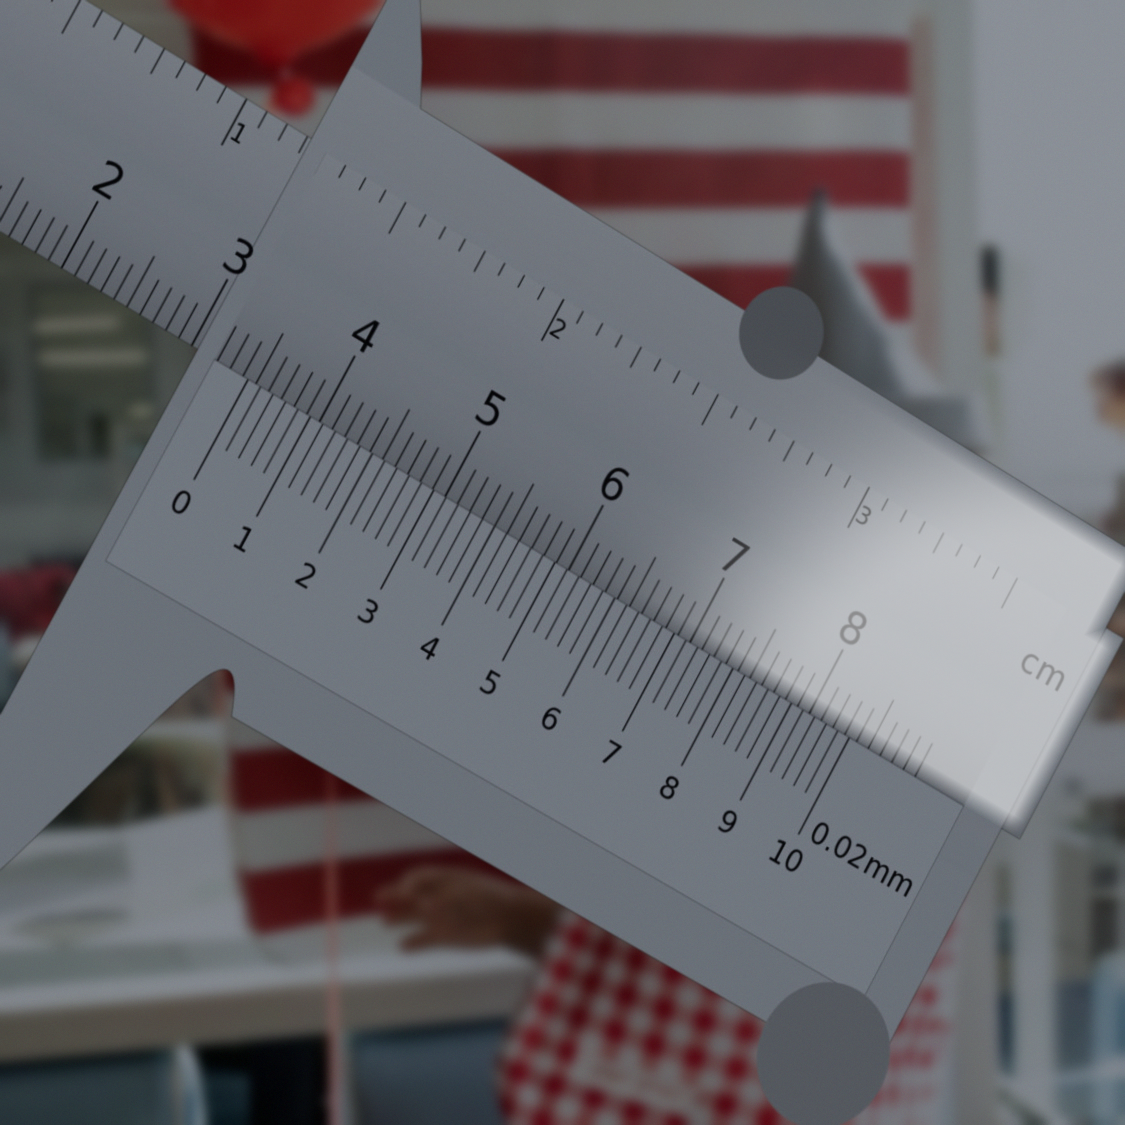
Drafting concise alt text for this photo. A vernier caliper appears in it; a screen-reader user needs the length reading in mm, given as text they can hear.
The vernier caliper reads 34.4 mm
